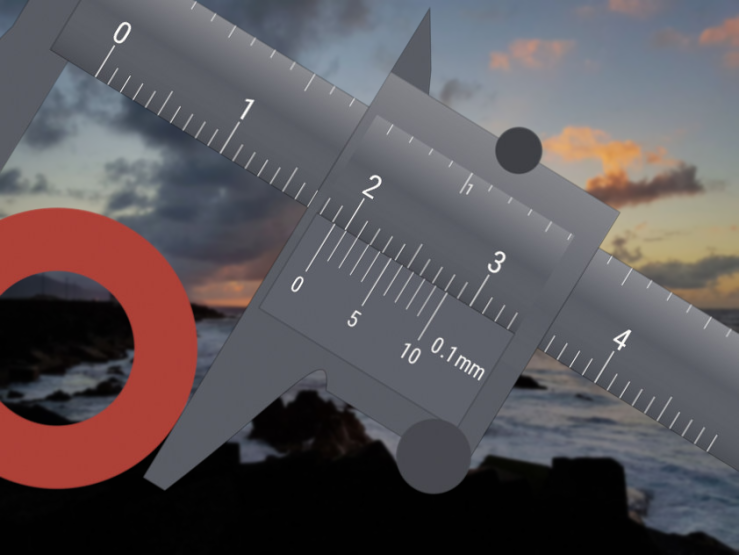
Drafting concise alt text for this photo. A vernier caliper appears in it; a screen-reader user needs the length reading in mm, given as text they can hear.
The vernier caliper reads 19.2 mm
